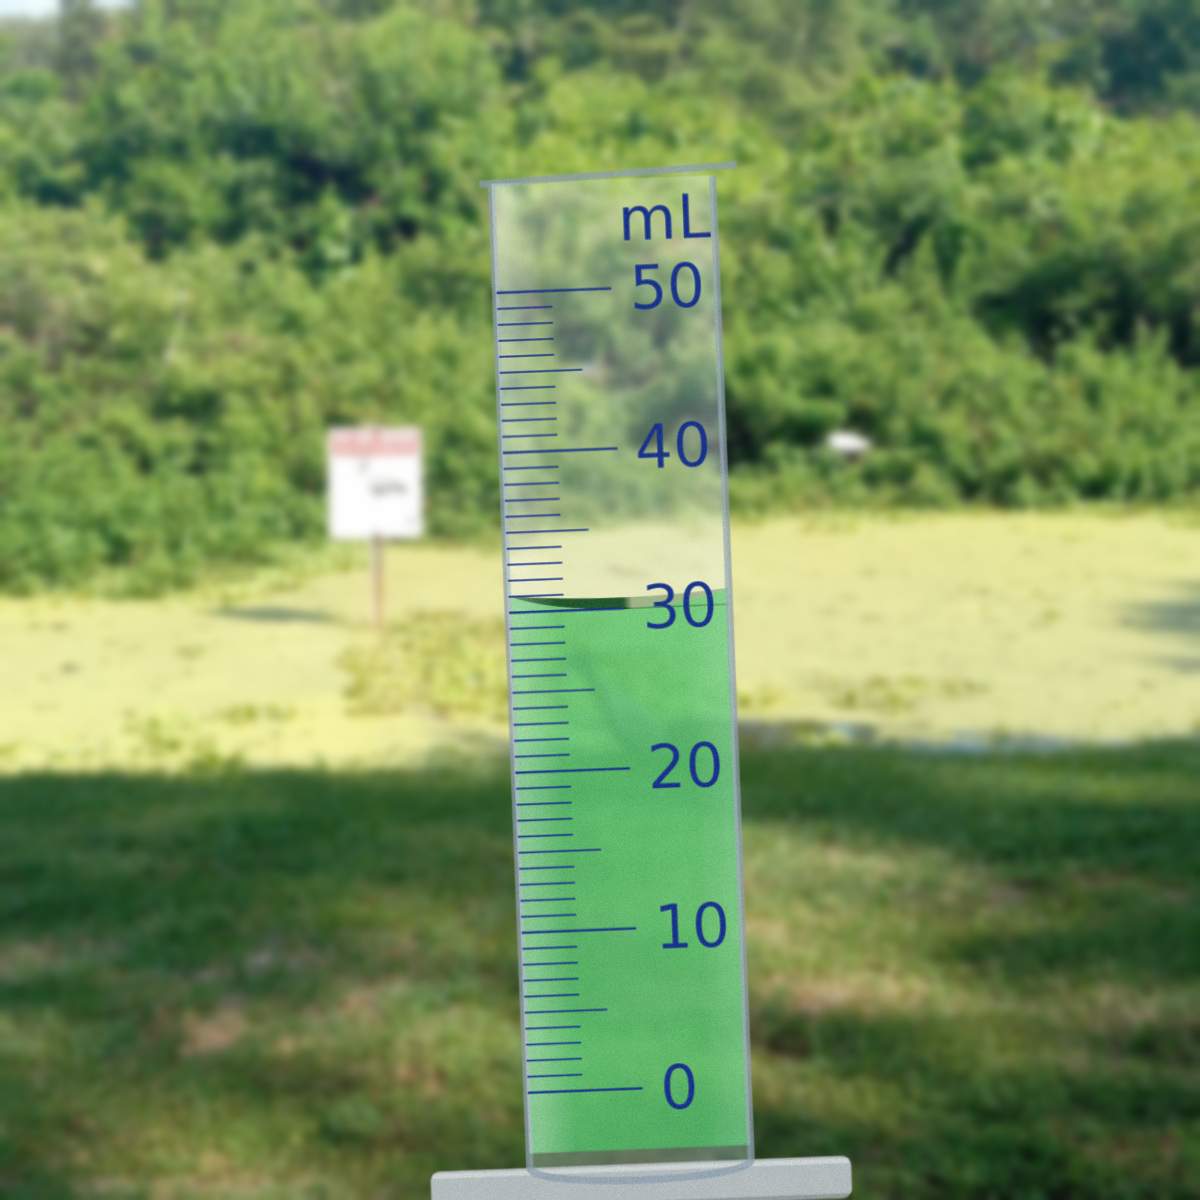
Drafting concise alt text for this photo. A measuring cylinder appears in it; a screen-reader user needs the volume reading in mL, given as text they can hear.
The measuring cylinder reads 30 mL
